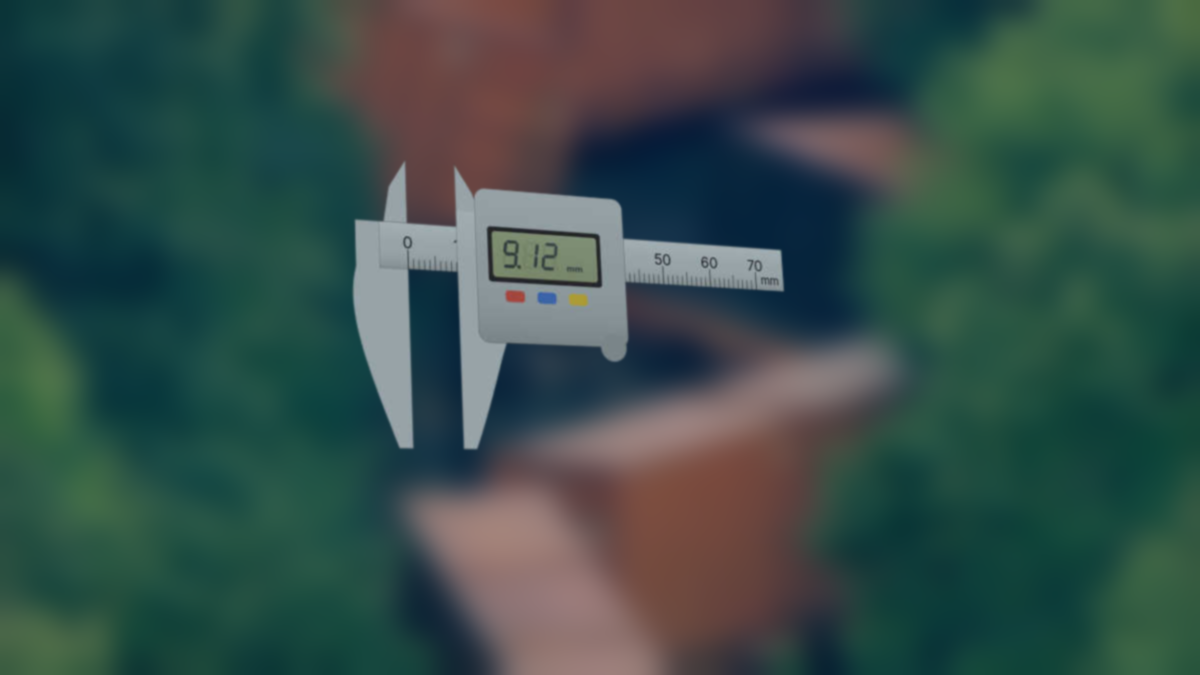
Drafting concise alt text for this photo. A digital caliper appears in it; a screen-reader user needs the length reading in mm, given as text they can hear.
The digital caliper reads 9.12 mm
